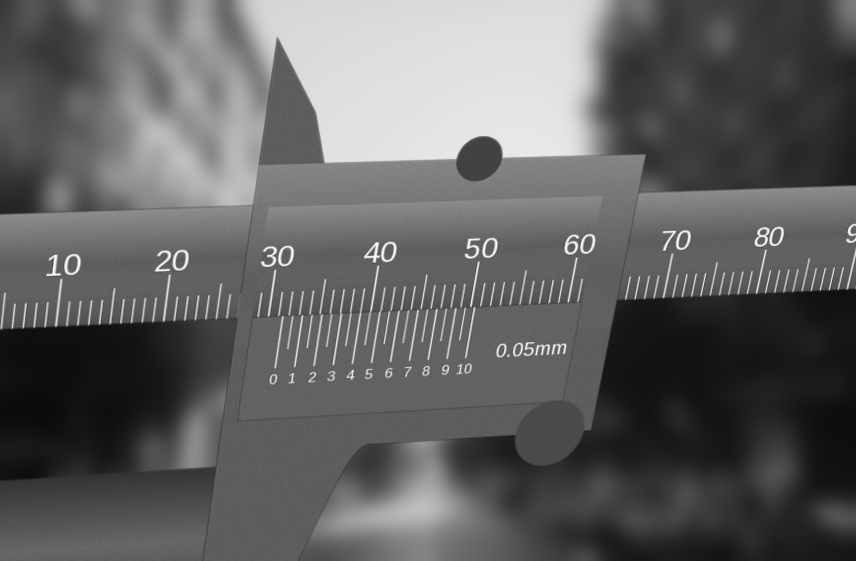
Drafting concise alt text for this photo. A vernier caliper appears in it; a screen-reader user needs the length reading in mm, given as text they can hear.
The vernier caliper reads 31.4 mm
